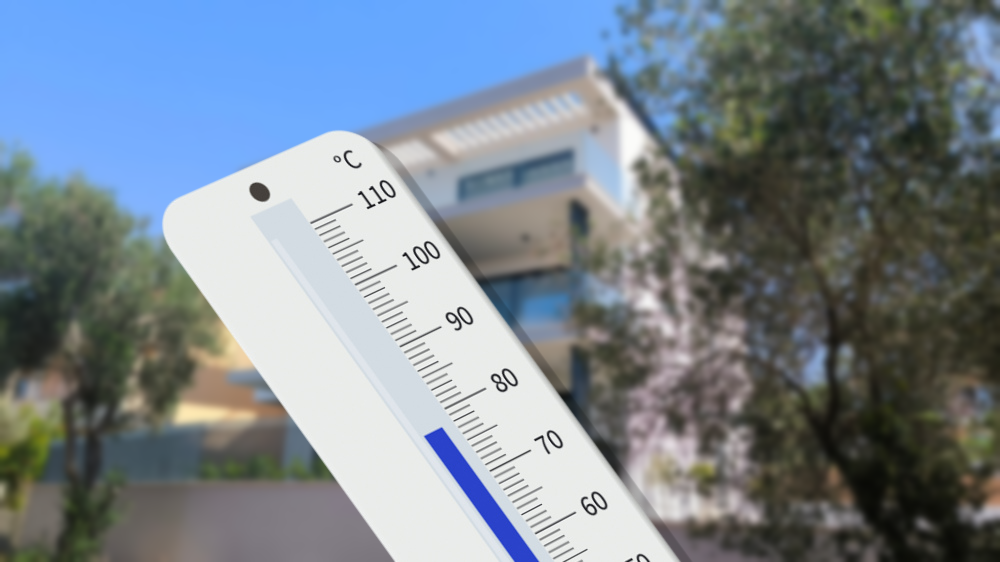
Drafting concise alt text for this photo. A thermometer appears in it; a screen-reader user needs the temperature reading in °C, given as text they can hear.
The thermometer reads 78 °C
